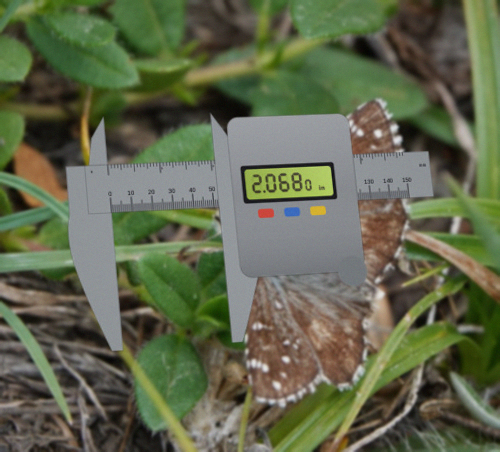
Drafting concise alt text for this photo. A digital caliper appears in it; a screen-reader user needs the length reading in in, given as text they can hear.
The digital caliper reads 2.0680 in
